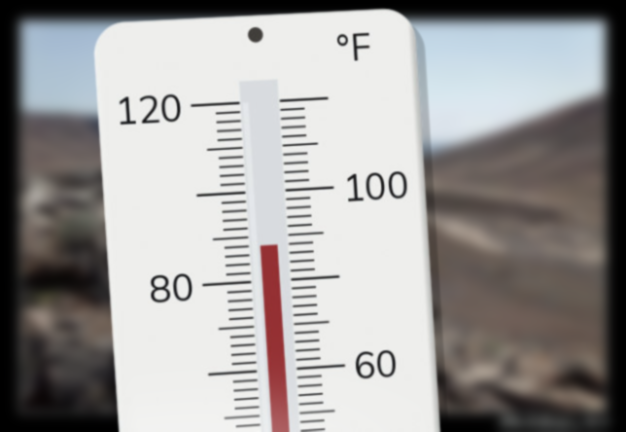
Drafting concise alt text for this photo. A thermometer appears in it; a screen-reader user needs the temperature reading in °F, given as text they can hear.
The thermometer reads 88 °F
